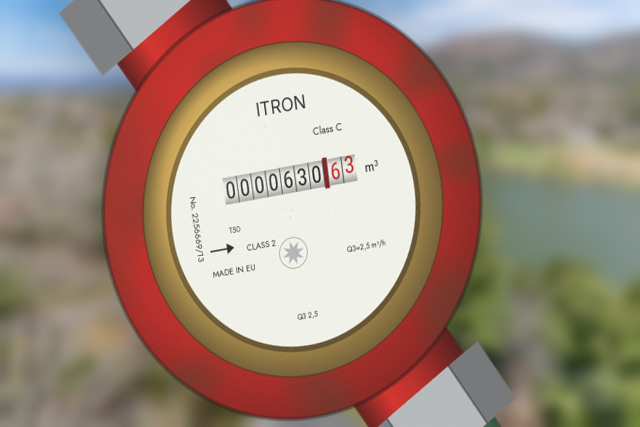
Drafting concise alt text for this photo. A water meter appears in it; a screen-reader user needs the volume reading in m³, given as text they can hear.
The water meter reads 630.63 m³
